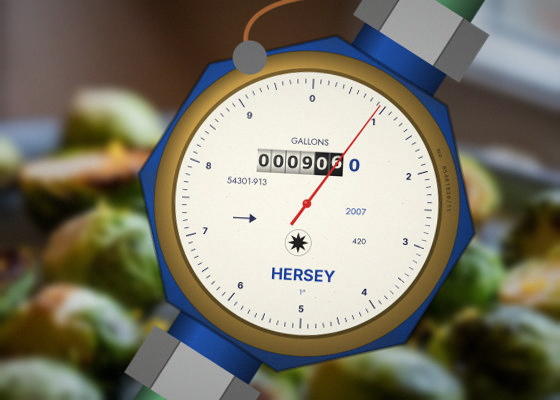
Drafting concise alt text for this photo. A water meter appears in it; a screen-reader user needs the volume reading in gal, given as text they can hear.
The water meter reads 9060.9 gal
